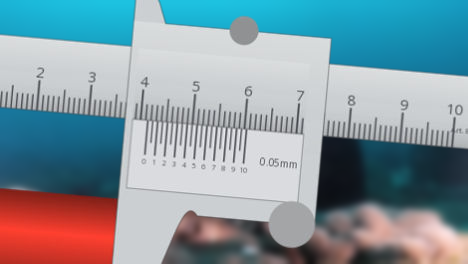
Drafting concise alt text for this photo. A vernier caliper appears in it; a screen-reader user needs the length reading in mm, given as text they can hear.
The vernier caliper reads 41.4 mm
